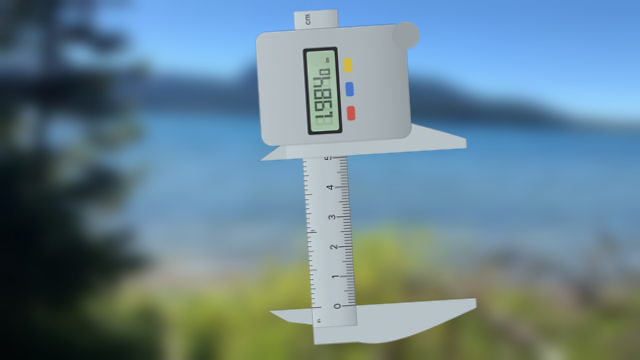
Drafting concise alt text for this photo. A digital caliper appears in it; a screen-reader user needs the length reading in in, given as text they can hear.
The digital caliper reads 1.9840 in
